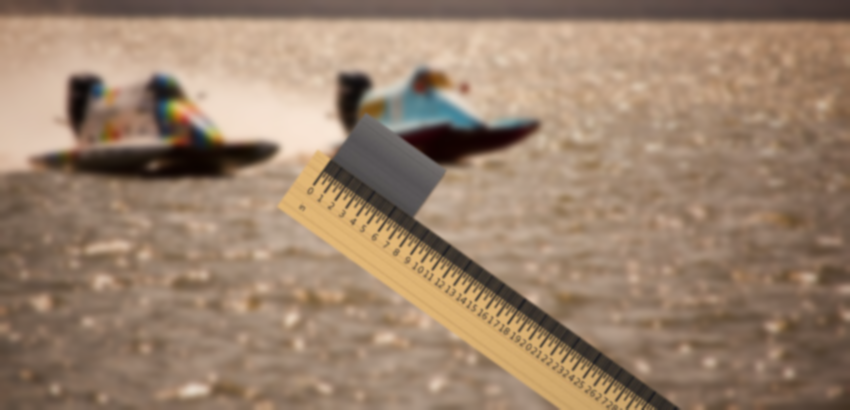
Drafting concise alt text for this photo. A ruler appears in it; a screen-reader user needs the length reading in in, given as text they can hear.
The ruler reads 7.5 in
